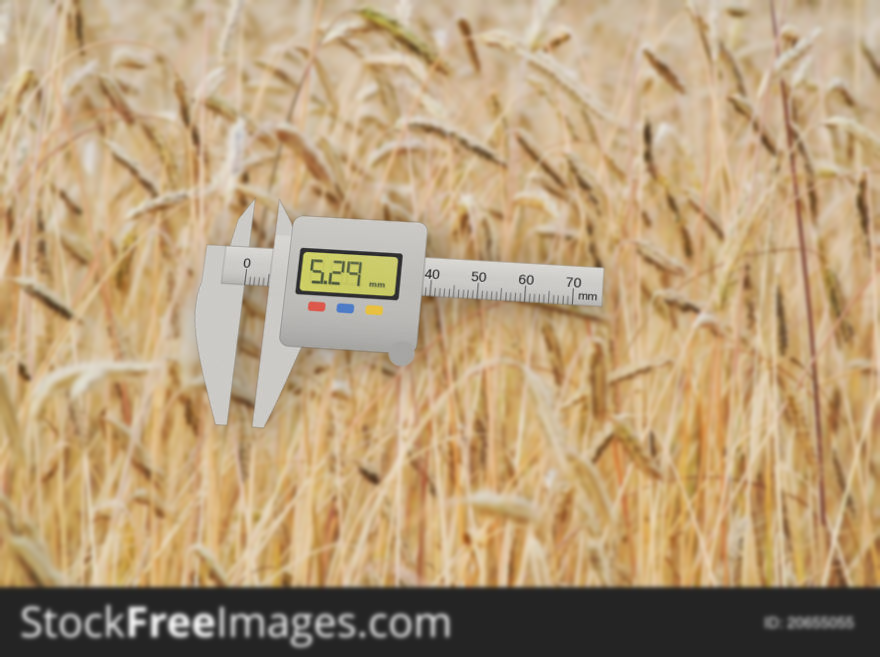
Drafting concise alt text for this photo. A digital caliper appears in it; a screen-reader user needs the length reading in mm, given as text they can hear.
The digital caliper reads 5.29 mm
